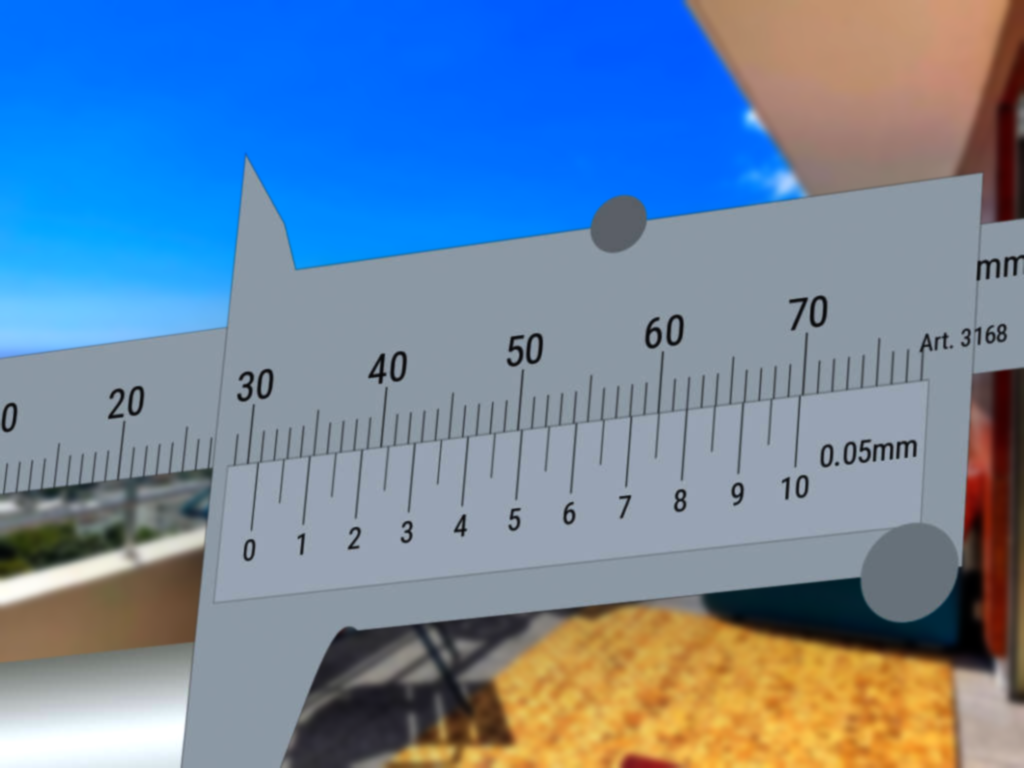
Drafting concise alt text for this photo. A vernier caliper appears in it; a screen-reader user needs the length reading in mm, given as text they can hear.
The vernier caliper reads 30.8 mm
